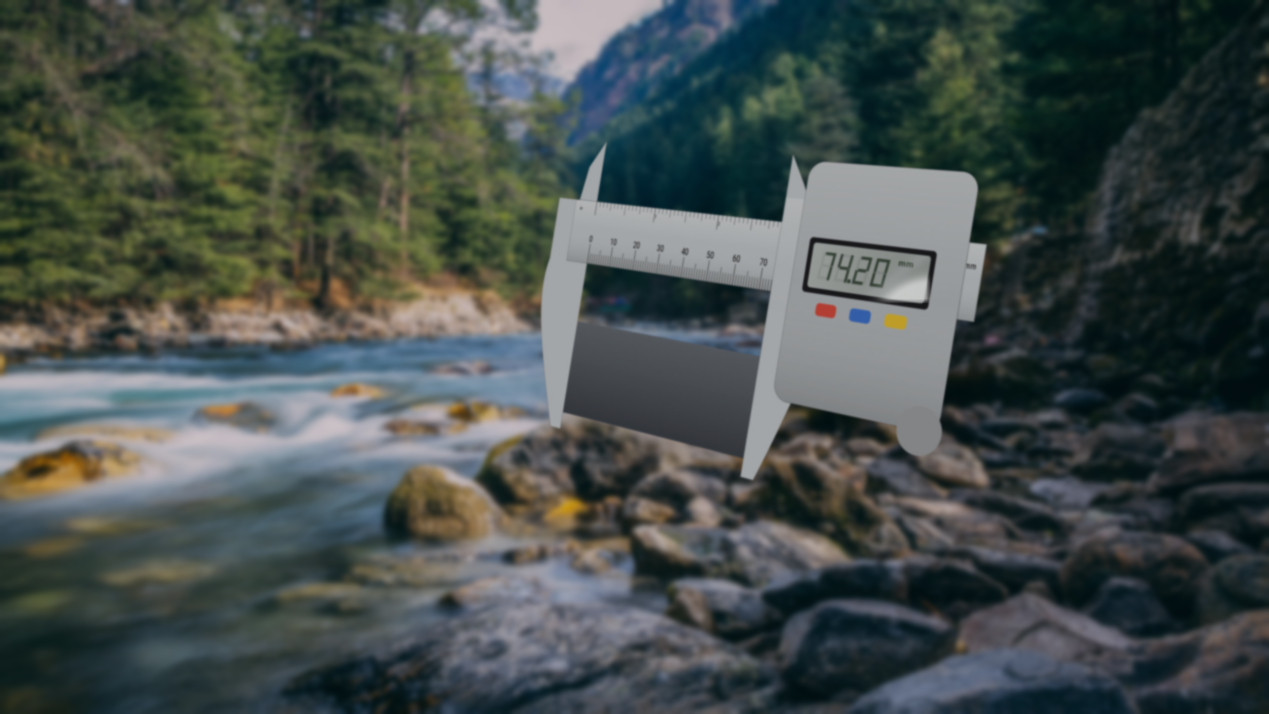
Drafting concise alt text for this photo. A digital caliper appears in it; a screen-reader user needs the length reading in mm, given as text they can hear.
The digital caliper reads 74.20 mm
